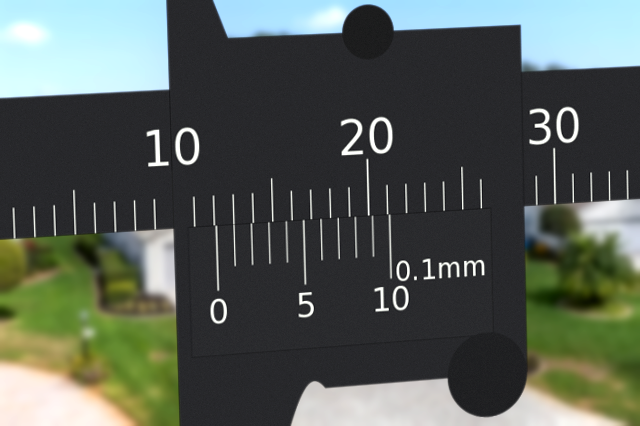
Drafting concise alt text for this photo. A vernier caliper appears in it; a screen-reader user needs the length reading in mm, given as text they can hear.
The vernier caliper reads 12.1 mm
